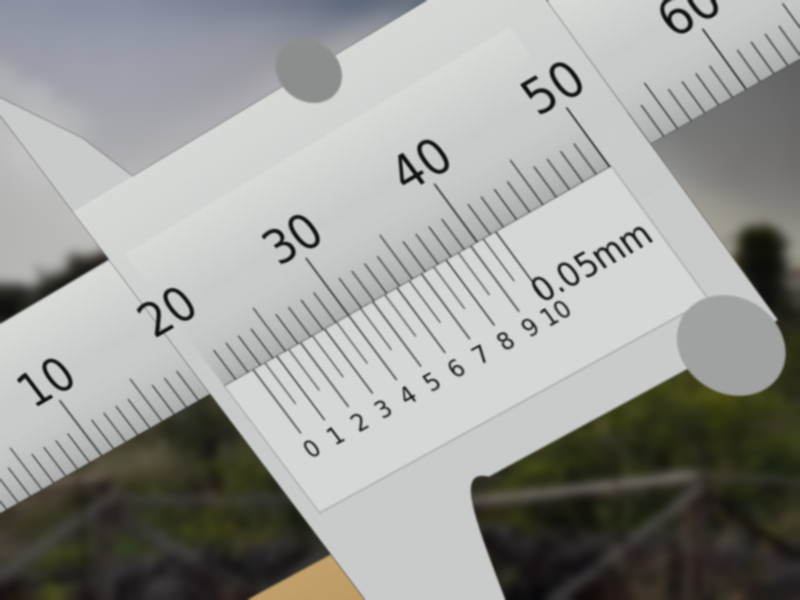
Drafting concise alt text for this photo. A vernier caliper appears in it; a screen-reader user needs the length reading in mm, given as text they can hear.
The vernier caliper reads 22.4 mm
